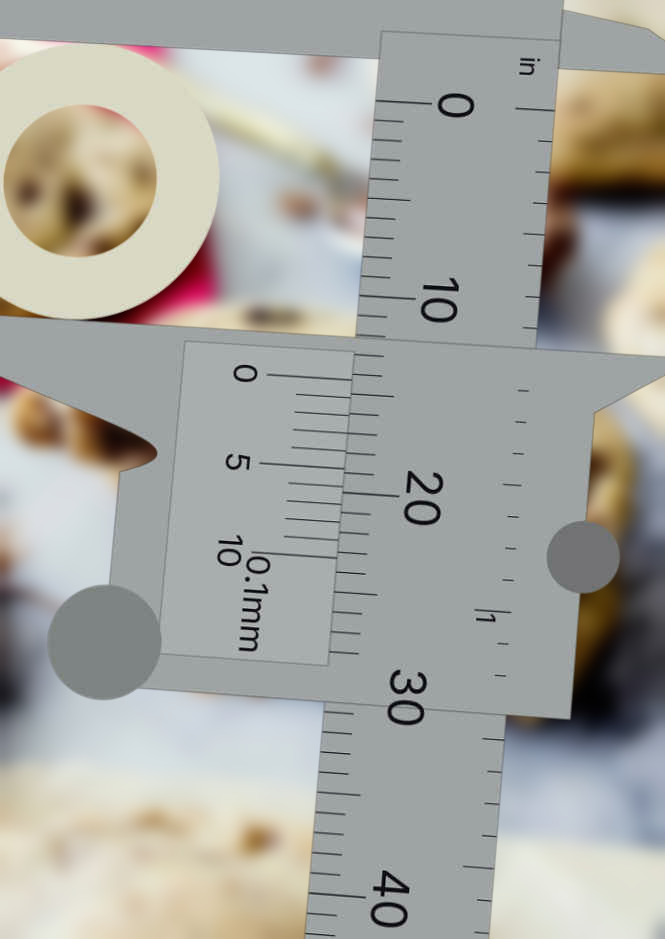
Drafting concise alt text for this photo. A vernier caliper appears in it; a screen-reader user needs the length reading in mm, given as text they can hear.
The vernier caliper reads 14.3 mm
